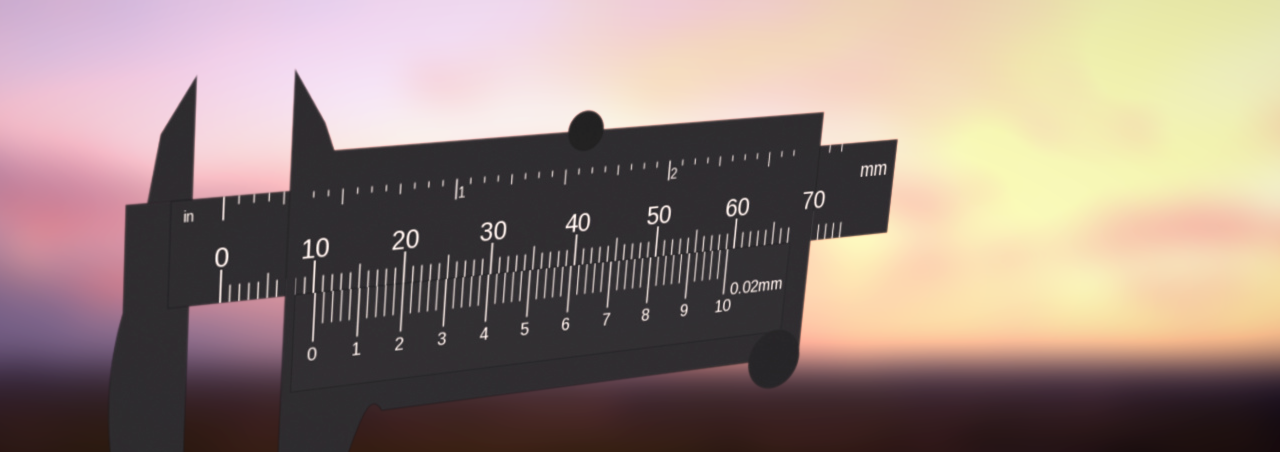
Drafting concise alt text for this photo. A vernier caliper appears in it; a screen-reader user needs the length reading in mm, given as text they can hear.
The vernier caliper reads 10.2 mm
